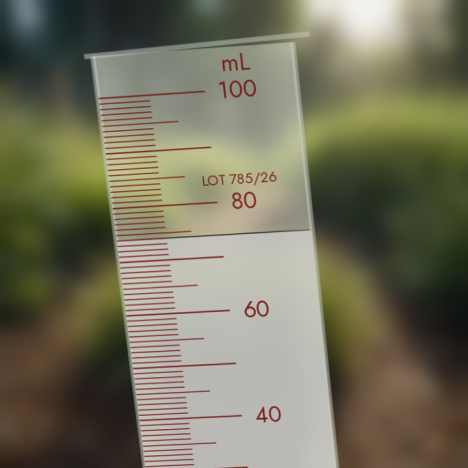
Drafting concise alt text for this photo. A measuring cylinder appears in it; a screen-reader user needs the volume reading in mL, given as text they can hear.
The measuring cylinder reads 74 mL
